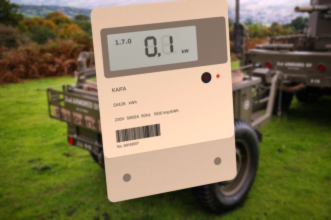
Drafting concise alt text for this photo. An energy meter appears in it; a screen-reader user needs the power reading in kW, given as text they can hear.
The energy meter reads 0.1 kW
